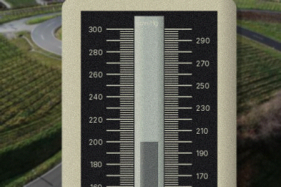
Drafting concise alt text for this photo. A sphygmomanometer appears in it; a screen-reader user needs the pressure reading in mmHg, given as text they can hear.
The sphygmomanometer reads 200 mmHg
